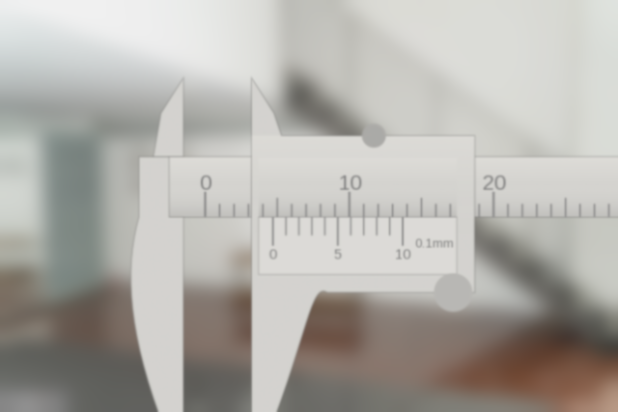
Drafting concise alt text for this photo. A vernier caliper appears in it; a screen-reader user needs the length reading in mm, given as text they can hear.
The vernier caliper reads 4.7 mm
